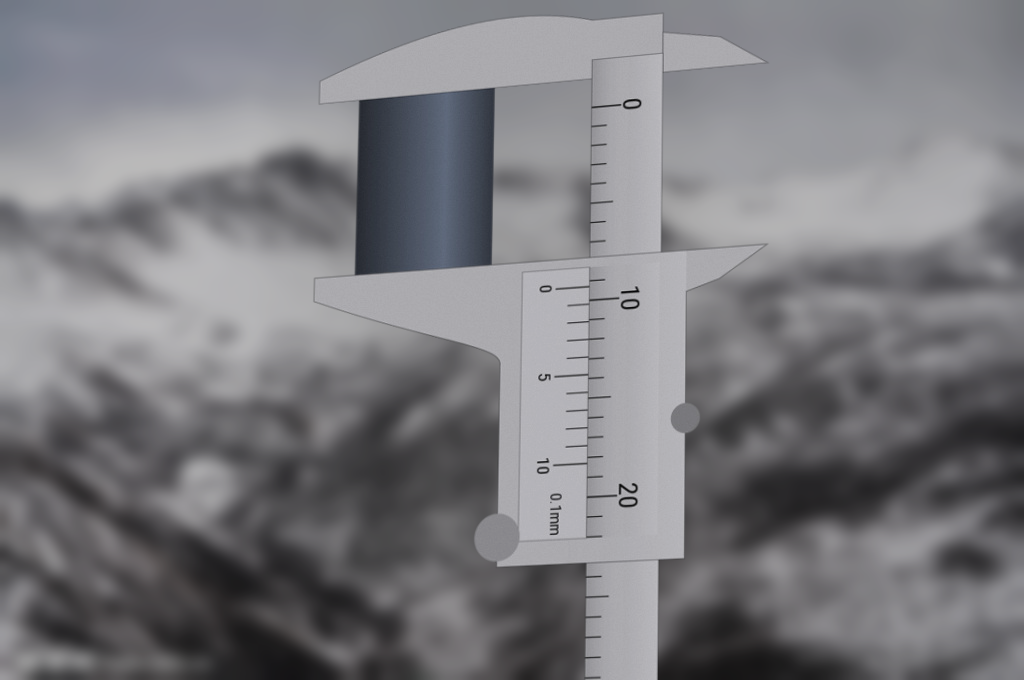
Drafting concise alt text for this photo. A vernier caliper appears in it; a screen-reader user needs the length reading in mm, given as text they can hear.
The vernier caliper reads 9.3 mm
